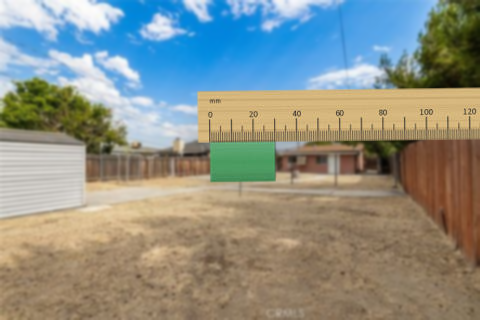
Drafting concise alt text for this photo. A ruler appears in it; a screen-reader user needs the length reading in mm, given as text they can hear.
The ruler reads 30 mm
